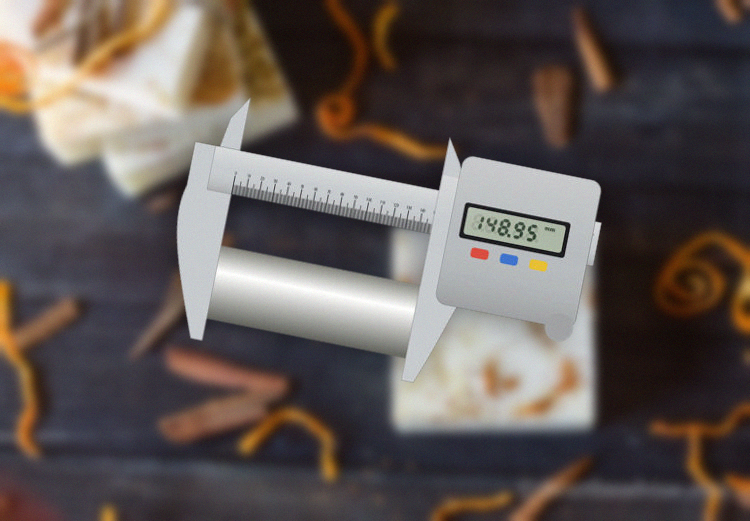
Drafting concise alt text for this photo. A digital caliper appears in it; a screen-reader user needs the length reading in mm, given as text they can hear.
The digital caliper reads 148.95 mm
